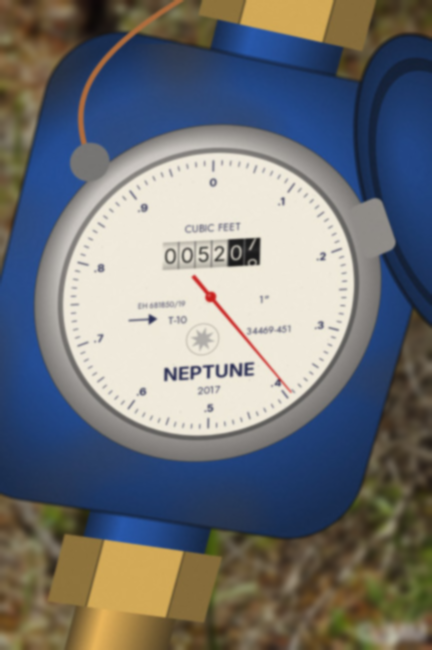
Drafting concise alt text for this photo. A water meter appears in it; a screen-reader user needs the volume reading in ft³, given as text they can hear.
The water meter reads 5207.39 ft³
